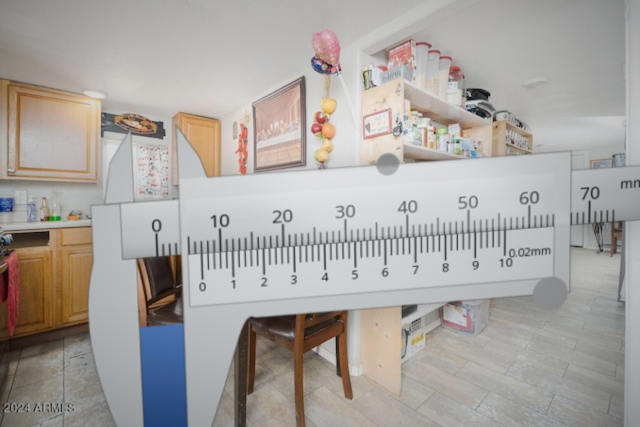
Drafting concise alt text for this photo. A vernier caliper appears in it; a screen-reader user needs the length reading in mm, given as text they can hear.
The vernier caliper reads 7.0 mm
